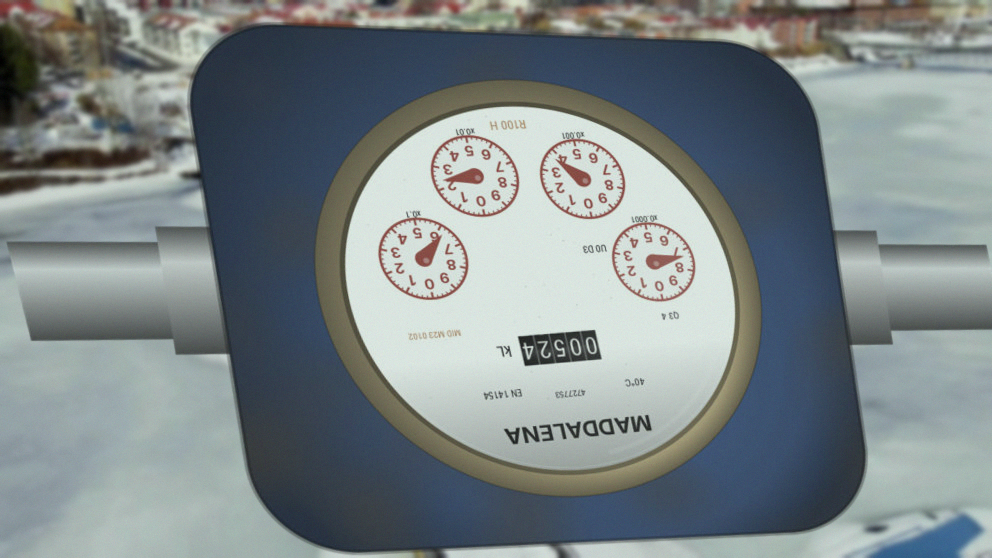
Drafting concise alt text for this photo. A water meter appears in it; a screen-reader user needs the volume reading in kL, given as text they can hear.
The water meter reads 524.6237 kL
